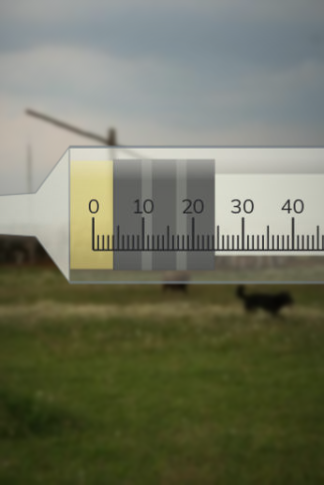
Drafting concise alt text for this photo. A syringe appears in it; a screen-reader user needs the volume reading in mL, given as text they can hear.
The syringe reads 4 mL
